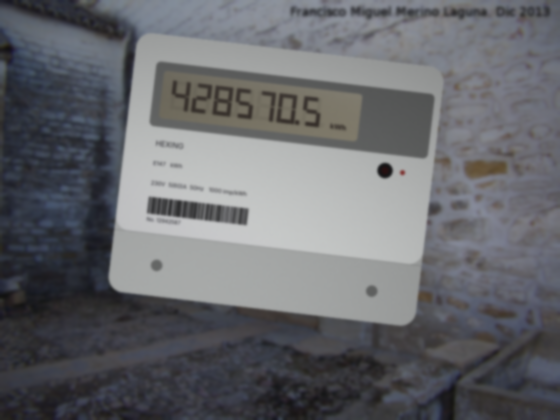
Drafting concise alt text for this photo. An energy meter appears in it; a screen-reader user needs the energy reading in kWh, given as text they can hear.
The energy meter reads 428570.5 kWh
